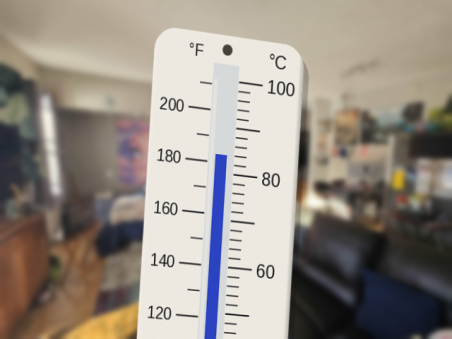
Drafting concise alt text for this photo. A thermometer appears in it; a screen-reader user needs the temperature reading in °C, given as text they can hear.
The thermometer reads 84 °C
